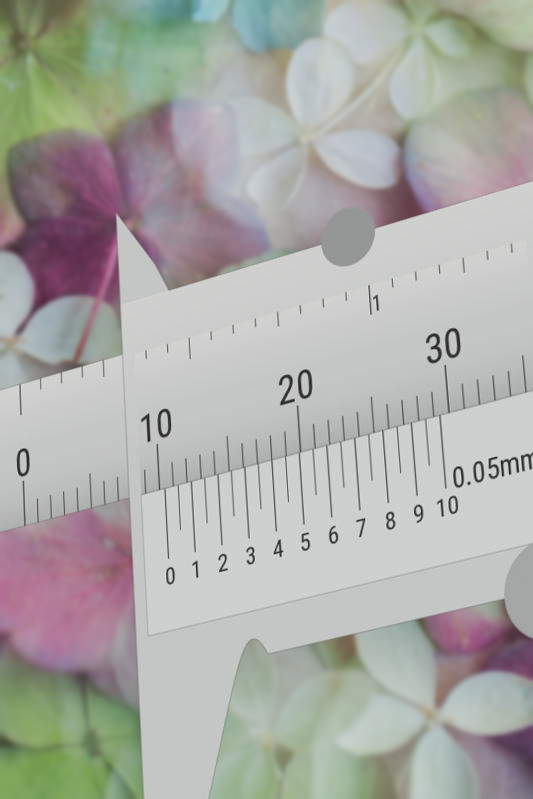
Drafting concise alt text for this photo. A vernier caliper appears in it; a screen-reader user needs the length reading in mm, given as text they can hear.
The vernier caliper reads 10.4 mm
